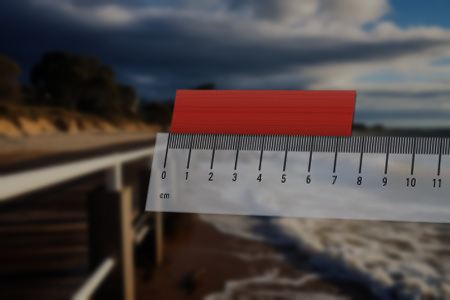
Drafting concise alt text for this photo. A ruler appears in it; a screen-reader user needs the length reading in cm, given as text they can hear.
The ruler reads 7.5 cm
